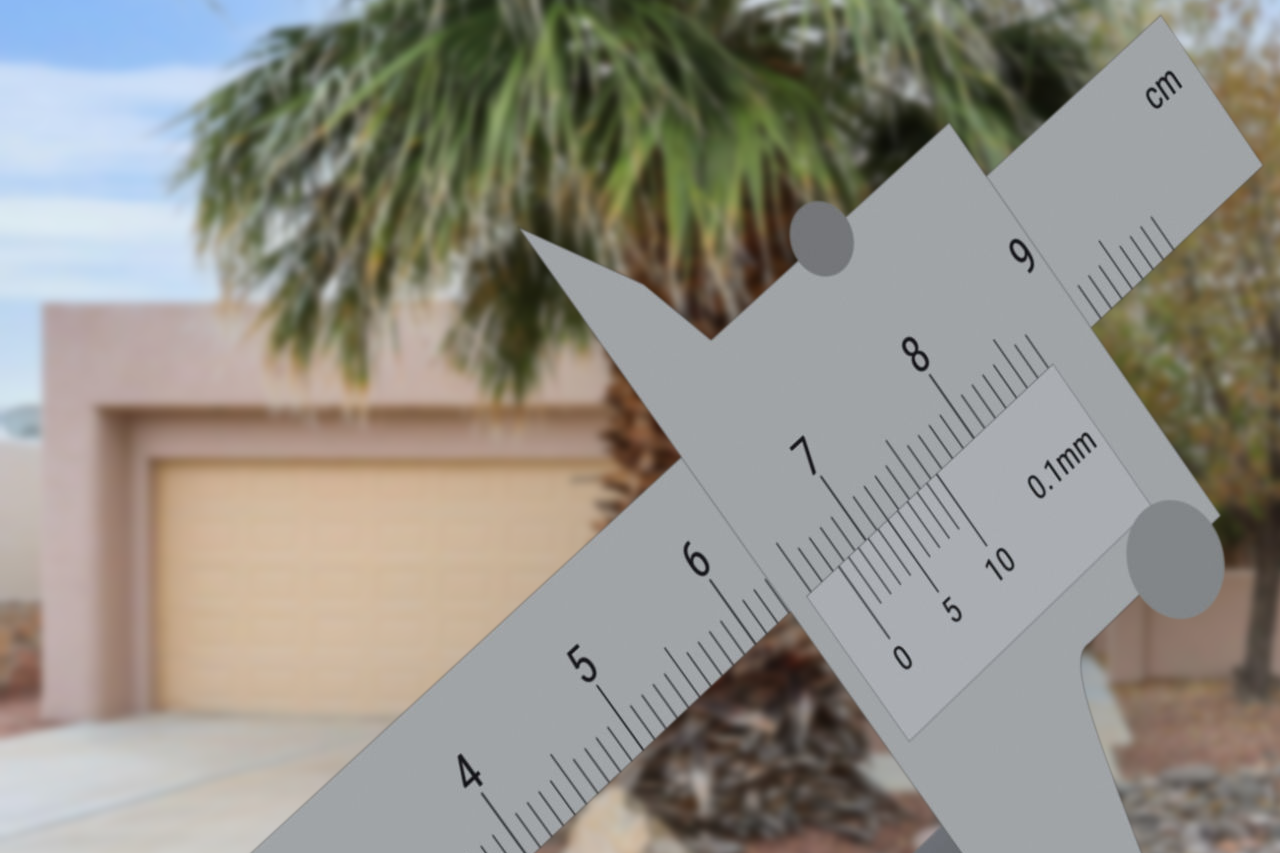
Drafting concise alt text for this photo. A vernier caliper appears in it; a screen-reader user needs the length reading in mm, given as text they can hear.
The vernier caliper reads 67.5 mm
